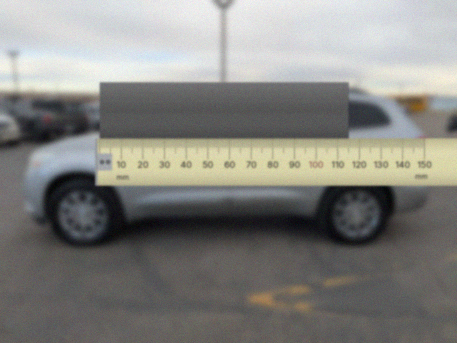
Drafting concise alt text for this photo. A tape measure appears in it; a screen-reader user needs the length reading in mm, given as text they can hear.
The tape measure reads 115 mm
